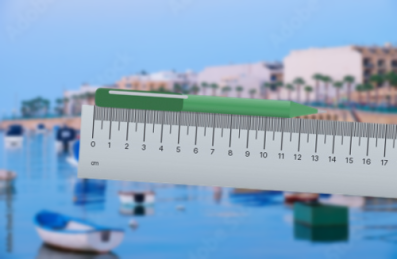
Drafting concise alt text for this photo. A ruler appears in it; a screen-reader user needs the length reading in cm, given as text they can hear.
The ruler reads 13.5 cm
